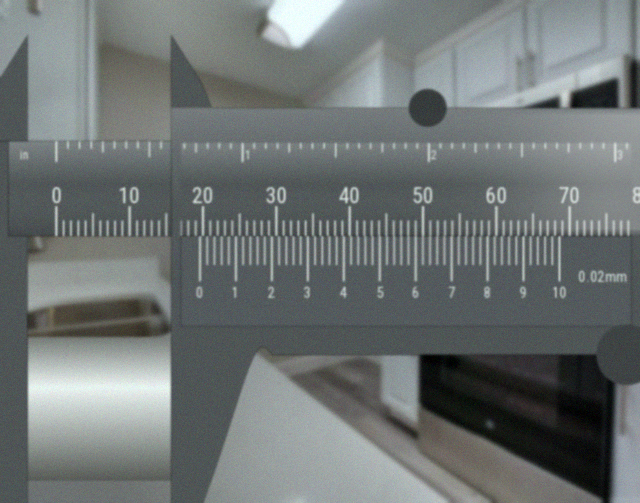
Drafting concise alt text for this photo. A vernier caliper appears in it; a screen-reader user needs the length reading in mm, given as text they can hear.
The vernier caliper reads 19.6 mm
